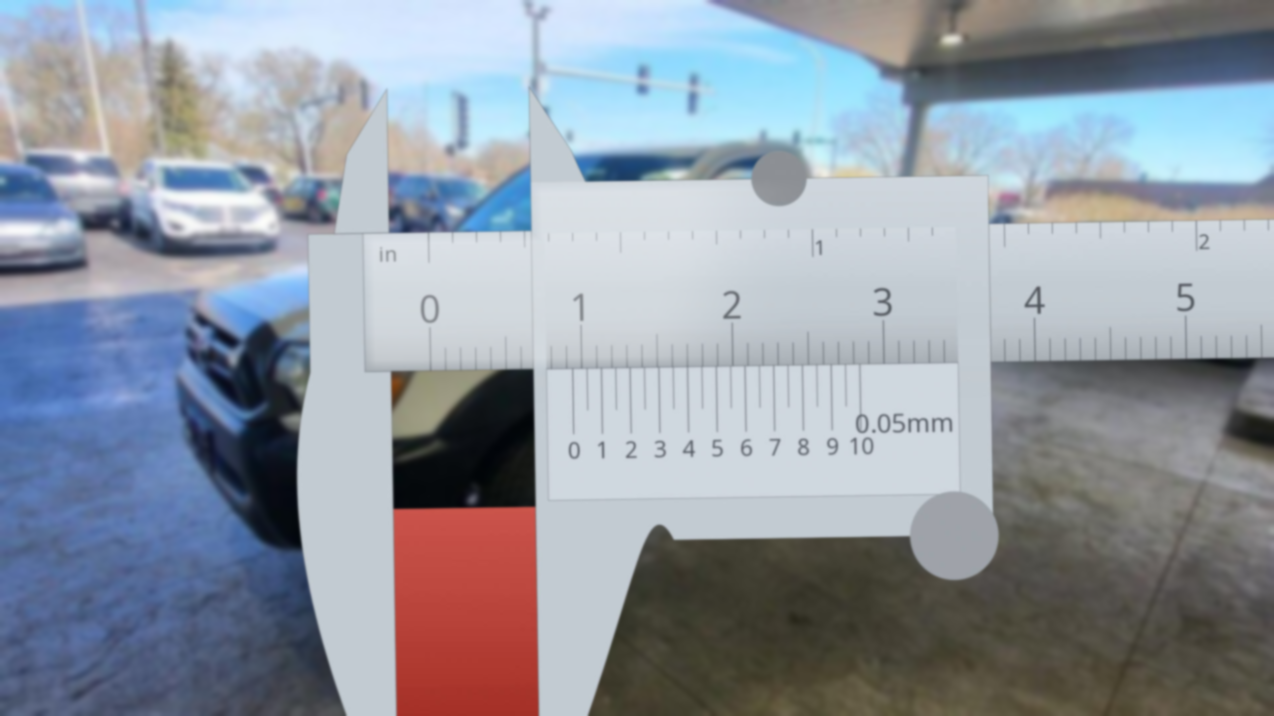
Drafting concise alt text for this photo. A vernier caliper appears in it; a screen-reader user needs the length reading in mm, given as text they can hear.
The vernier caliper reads 9.4 mm
